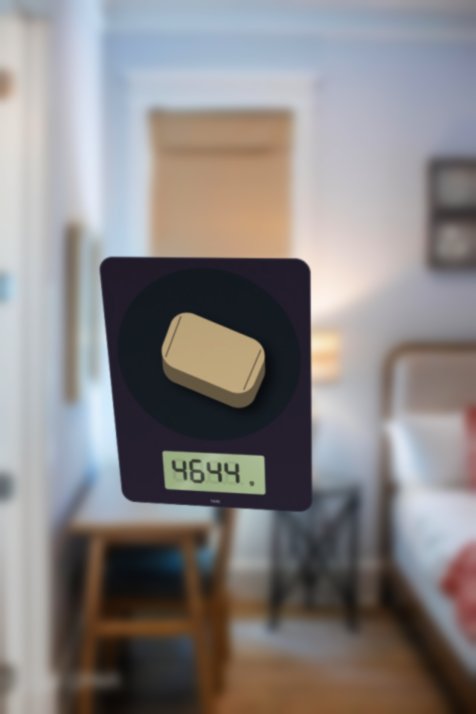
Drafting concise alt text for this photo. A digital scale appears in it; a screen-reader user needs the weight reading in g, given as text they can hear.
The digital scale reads 4644 g
